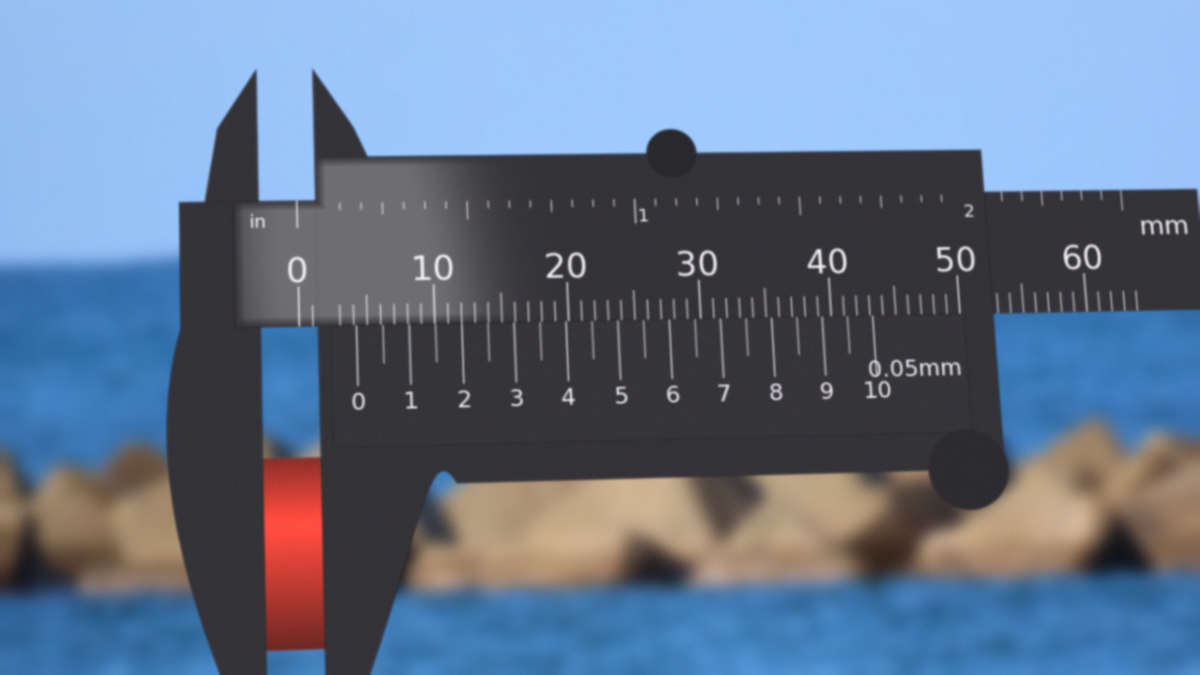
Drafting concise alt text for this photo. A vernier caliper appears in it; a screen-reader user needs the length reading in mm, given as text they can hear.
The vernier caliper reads 4.2 mm
